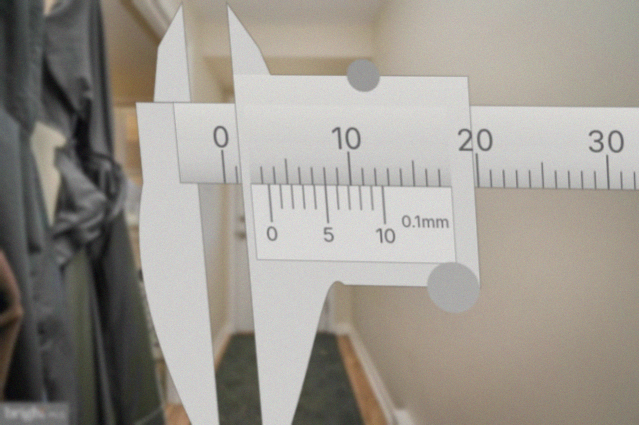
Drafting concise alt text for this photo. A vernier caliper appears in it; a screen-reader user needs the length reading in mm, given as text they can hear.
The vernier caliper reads 3.5 mm
